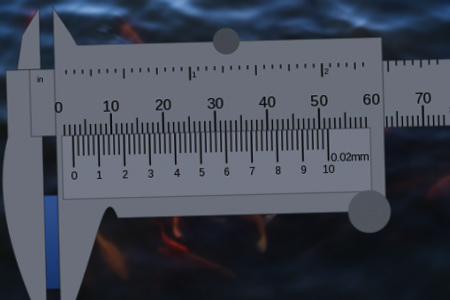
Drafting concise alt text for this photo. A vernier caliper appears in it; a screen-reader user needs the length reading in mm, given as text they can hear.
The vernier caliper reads 2.6 mm
